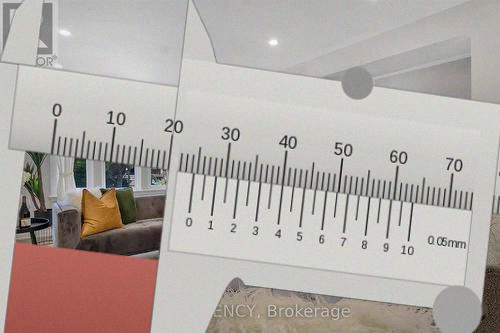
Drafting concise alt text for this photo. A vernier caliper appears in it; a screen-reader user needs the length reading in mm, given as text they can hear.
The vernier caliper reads 24.4 mm
